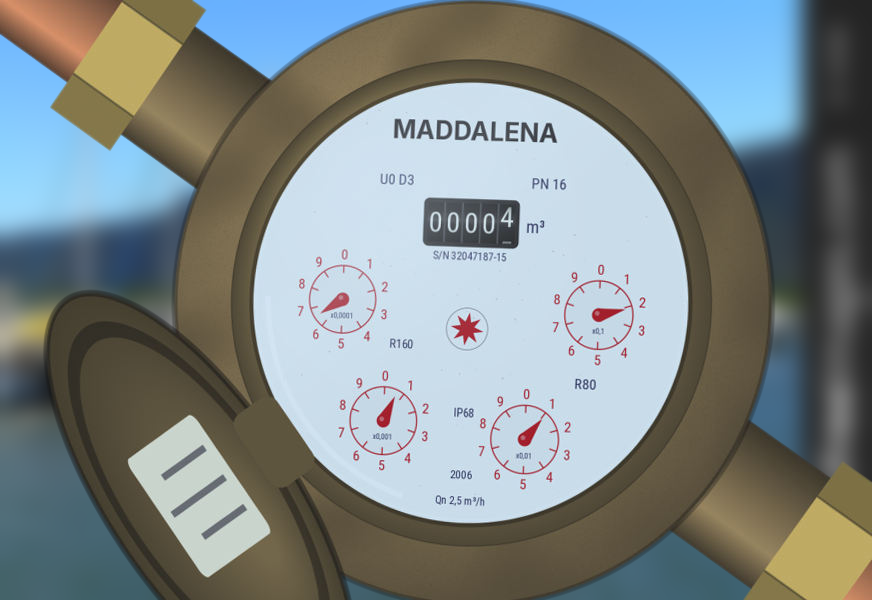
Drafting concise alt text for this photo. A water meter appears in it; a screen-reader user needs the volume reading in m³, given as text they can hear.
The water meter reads 4.2106 m³
